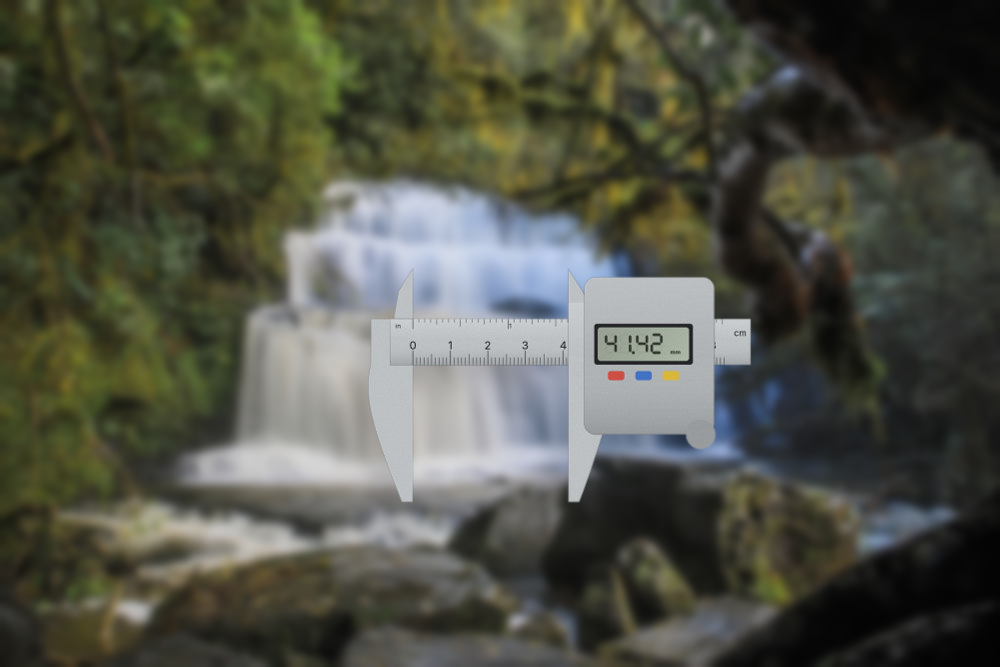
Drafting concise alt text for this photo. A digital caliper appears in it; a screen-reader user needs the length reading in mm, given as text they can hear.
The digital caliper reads 41.42 mm
